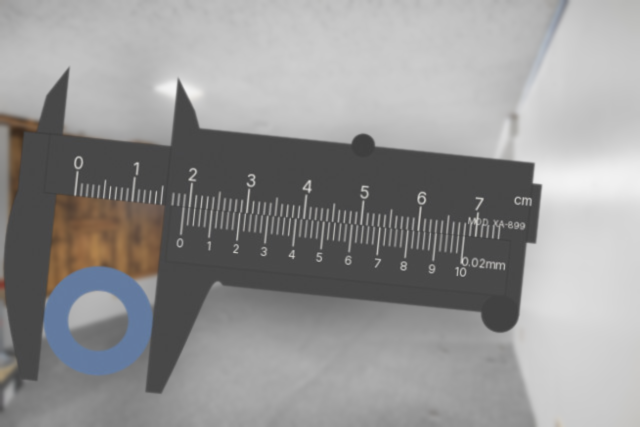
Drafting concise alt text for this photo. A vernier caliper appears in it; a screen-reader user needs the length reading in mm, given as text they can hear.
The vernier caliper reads 19.0 mm
